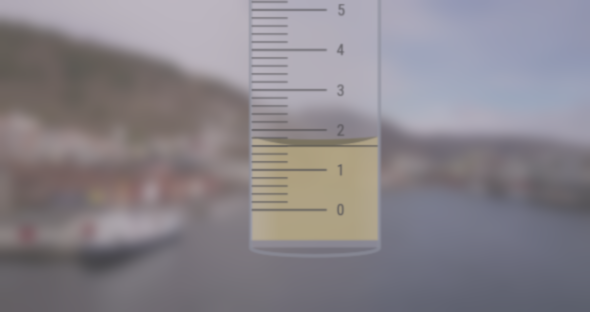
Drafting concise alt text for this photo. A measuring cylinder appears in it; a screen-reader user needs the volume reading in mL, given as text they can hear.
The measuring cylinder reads 1.6 mL
